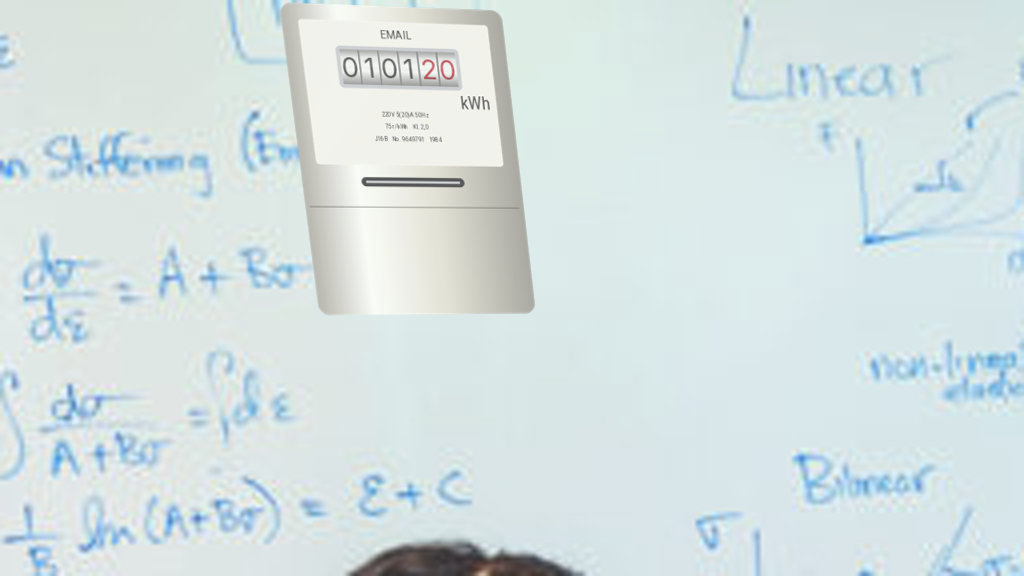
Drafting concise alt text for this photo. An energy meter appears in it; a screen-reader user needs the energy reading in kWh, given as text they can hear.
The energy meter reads 101.20 kWh
